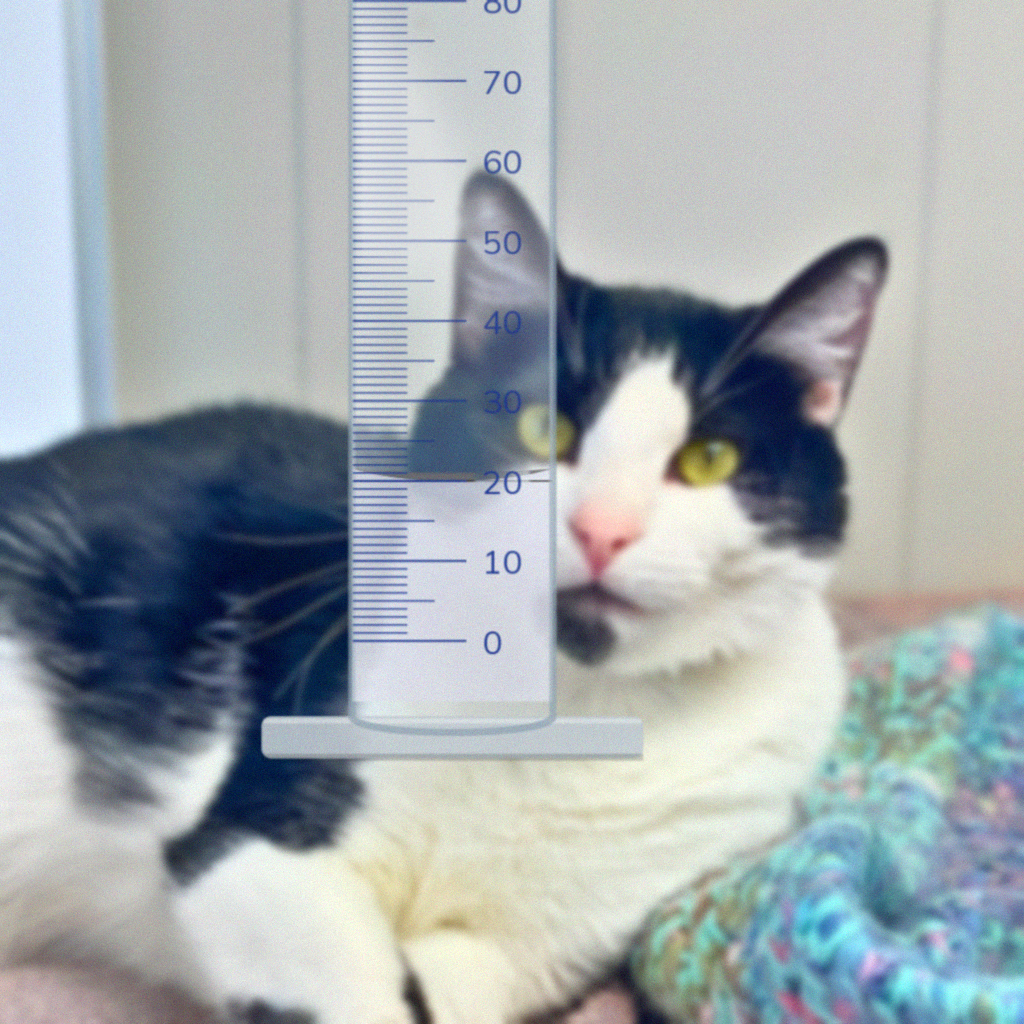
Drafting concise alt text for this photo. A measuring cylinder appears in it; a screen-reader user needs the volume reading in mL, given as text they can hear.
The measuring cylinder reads 20 mL
